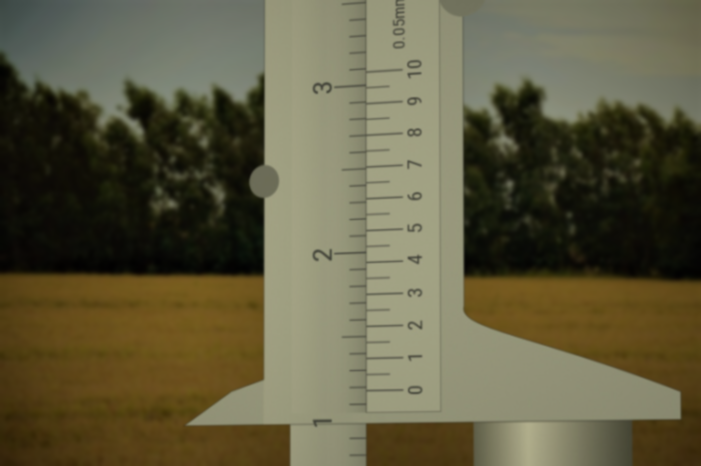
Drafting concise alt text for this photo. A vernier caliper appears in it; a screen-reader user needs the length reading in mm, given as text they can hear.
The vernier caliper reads 11.8 mm
